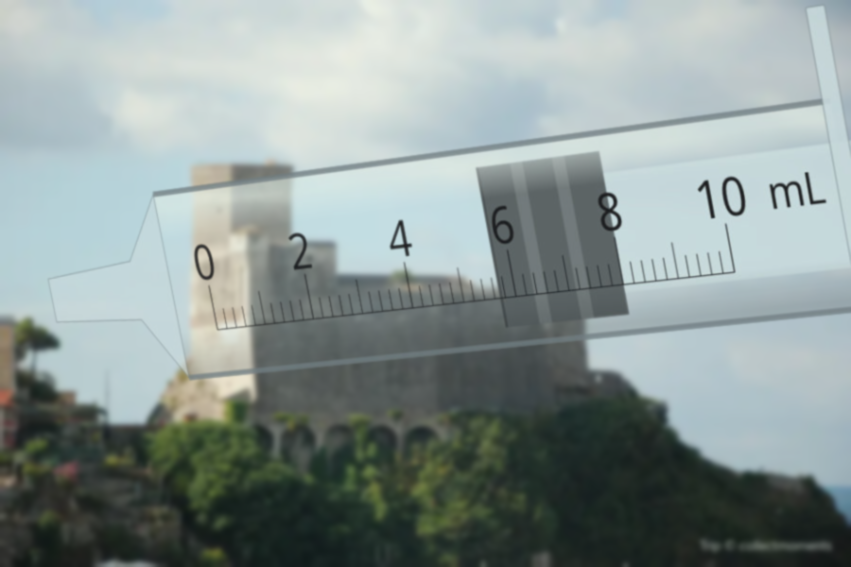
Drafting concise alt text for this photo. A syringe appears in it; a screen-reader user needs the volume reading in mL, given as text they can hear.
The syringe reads 5.7 mL
